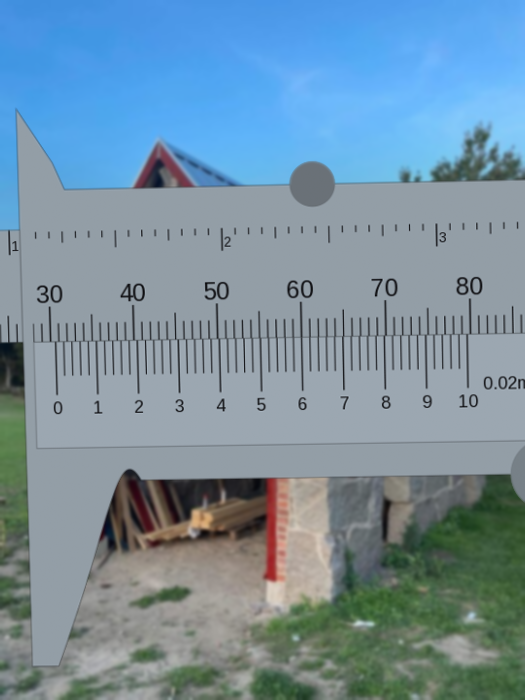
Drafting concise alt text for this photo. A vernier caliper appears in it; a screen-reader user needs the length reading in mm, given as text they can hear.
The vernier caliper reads 30.6 mm
